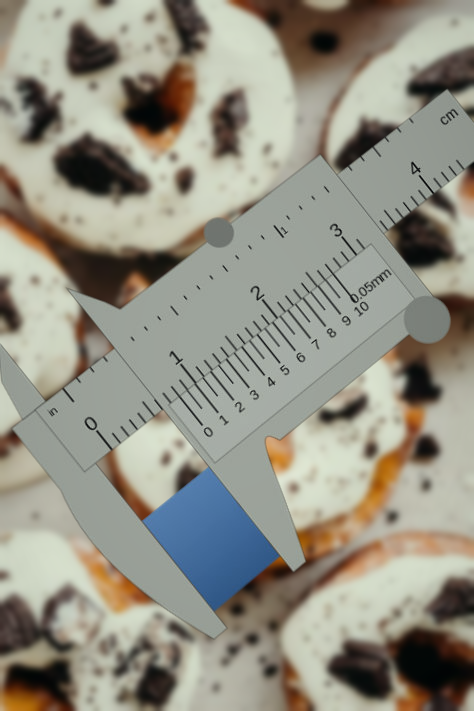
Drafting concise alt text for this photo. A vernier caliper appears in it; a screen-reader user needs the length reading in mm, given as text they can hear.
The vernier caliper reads 8.0 mm
